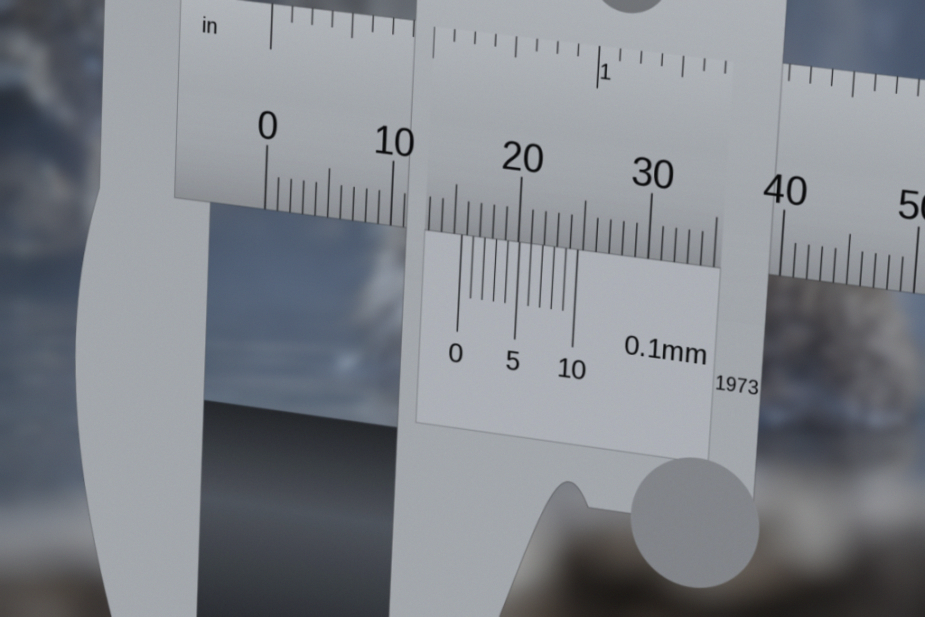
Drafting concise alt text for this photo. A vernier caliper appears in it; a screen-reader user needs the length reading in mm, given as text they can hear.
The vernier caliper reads 15.6 mm
